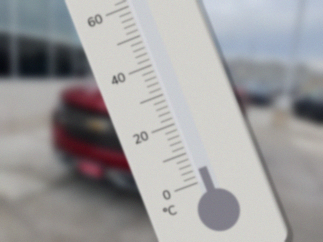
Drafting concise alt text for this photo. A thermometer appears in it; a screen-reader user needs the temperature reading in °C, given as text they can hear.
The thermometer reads 4 °C
